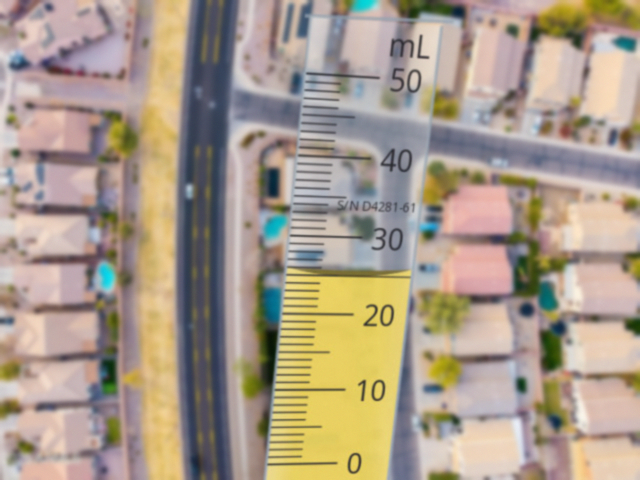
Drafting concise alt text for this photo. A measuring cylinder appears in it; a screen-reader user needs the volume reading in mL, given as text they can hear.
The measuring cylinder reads 25 mL
